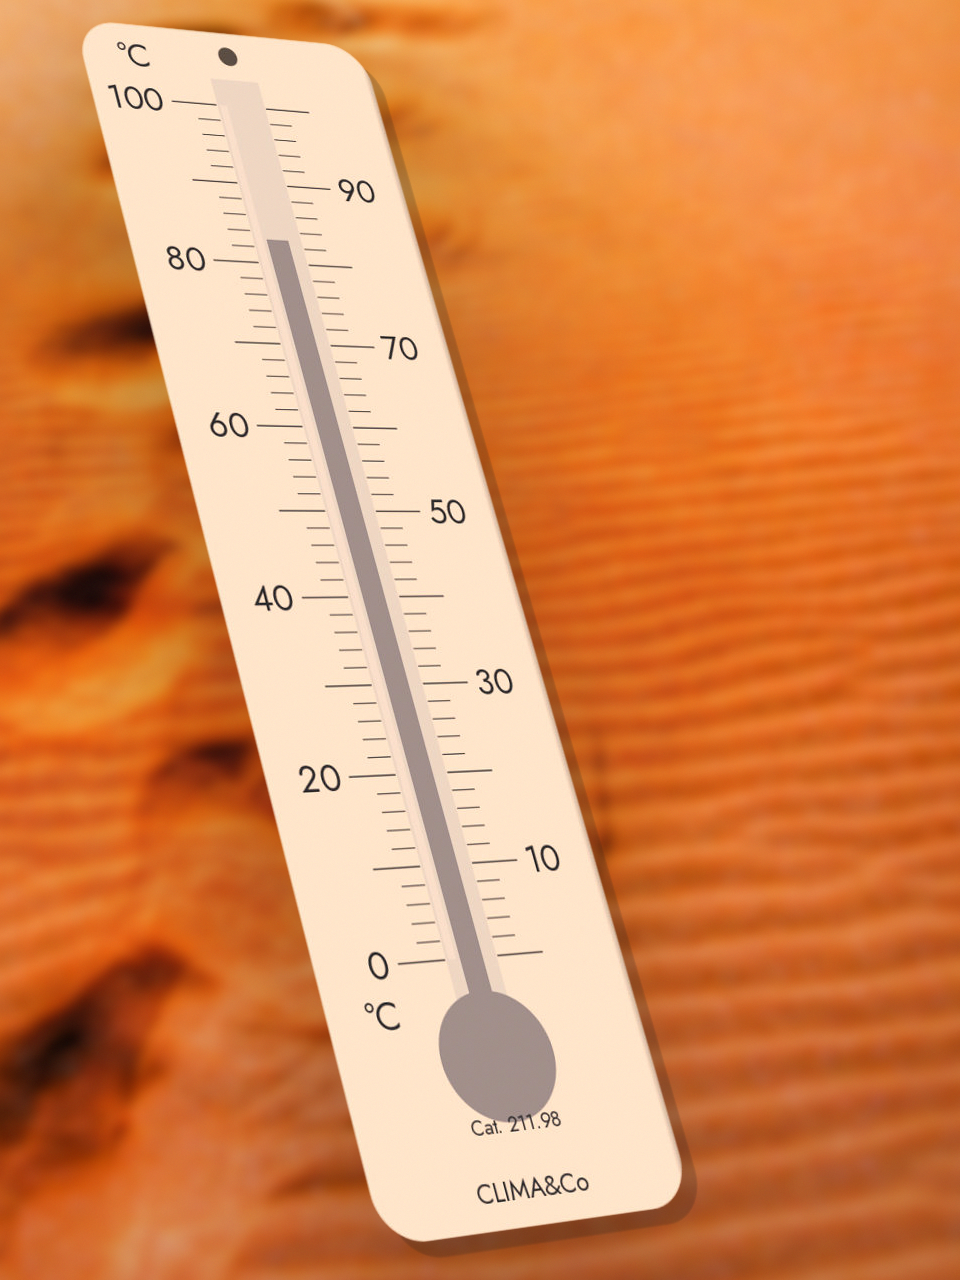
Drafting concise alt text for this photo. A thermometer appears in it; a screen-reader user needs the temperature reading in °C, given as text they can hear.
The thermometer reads 83 °C
